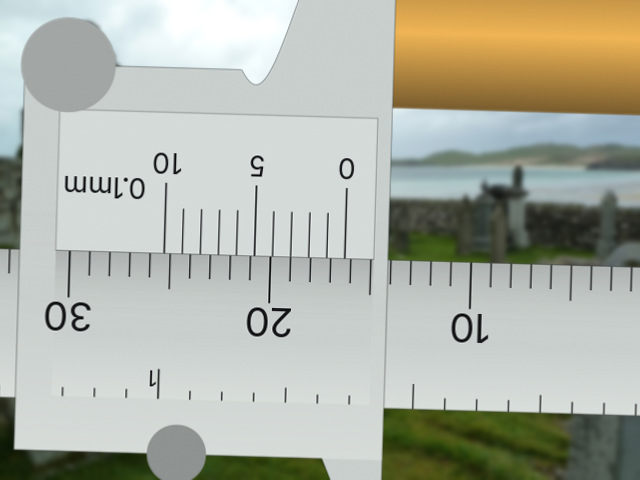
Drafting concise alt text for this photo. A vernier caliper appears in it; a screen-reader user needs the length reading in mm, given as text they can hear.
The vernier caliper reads 16.3 mm
